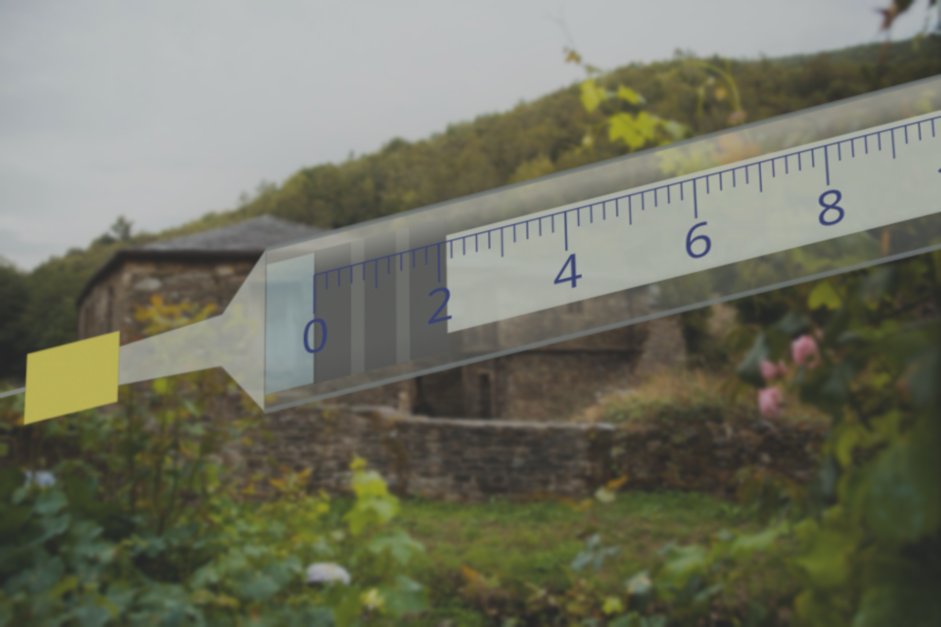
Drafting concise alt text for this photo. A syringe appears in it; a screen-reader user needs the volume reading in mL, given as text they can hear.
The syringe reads 0 mL
